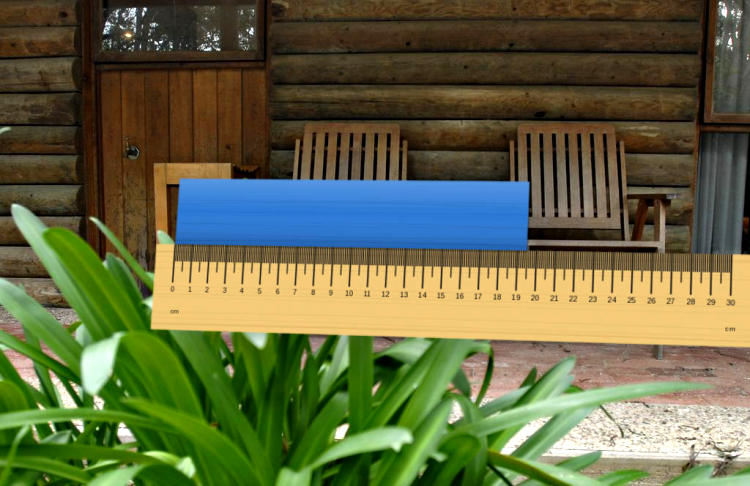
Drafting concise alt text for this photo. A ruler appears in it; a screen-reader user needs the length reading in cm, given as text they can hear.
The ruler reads 19.5 cm
